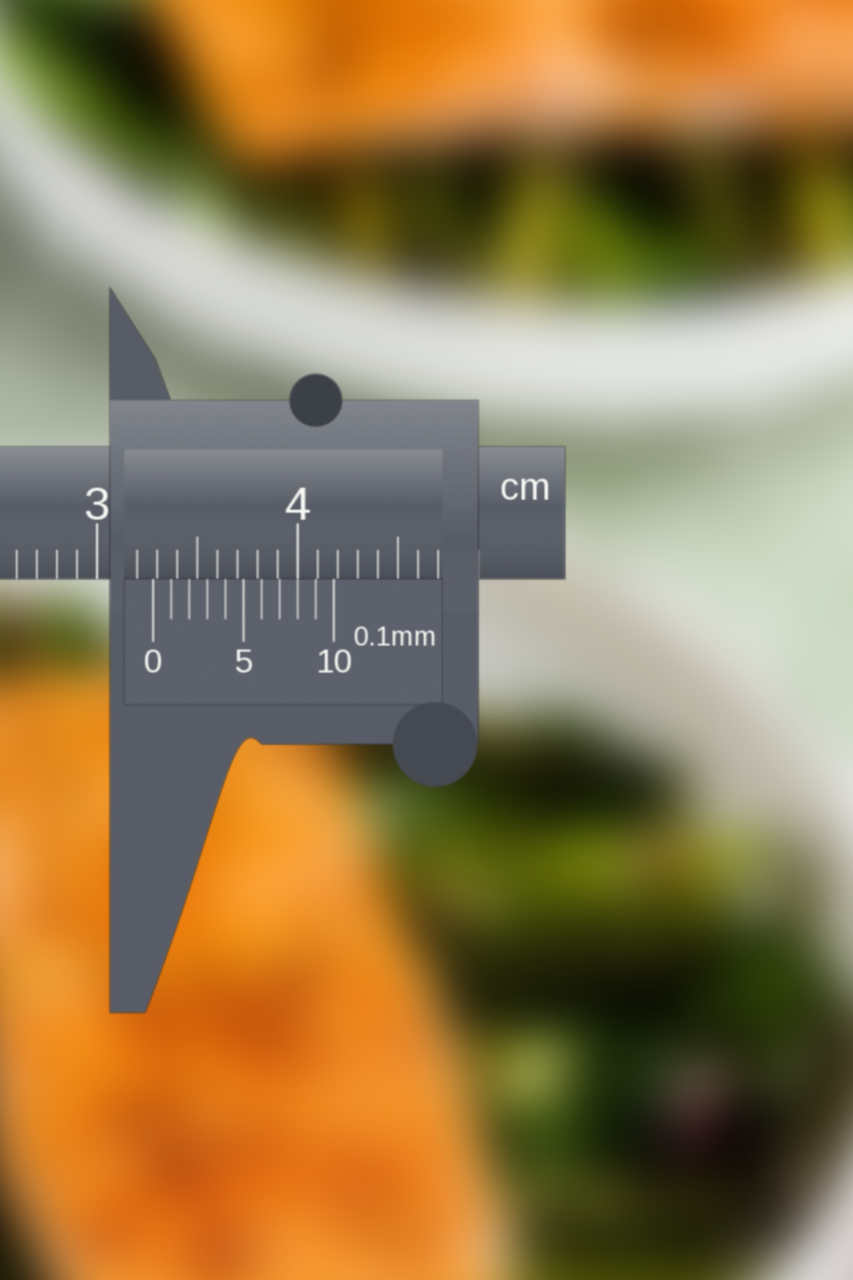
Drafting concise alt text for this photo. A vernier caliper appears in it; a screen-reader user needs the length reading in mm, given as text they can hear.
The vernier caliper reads 32.8 mm
